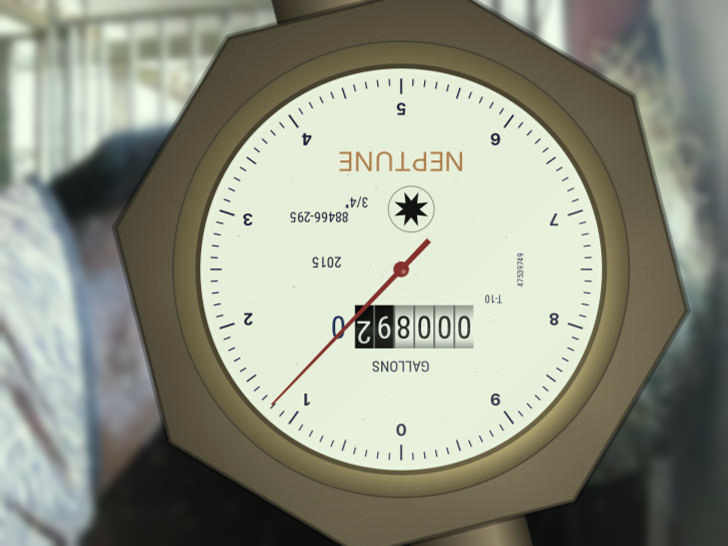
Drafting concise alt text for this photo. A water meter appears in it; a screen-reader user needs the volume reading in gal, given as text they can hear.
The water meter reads 8921.2 gal
